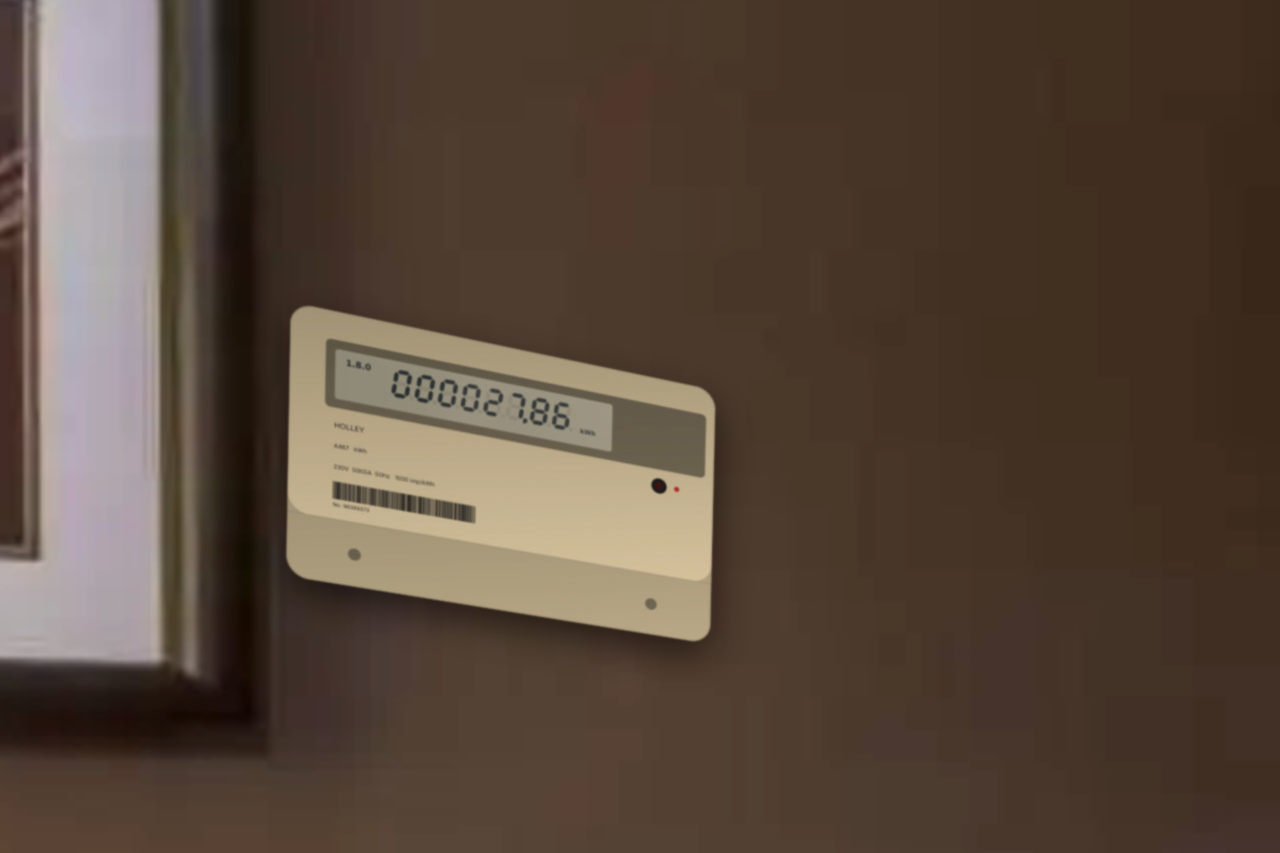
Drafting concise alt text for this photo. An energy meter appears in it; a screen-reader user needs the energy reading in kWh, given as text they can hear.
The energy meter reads 27.86 kWh
